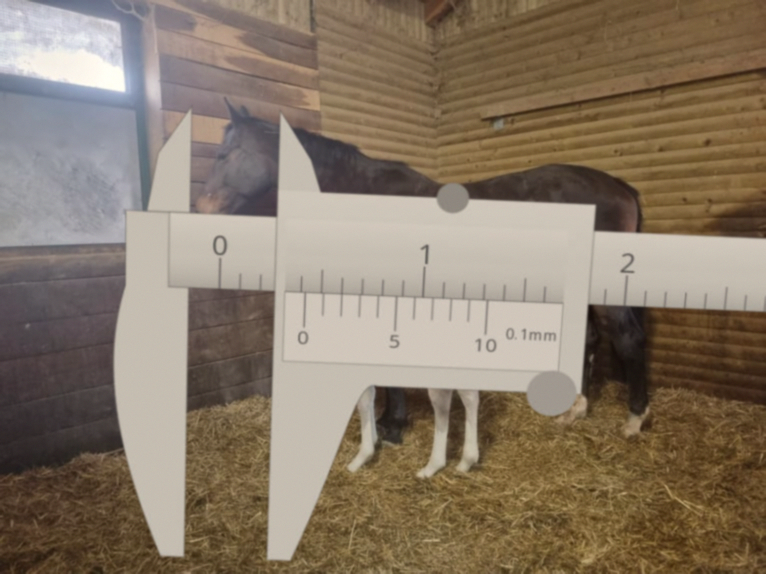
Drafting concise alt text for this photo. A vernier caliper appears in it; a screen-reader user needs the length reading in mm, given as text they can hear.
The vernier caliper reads 4.2 mm
